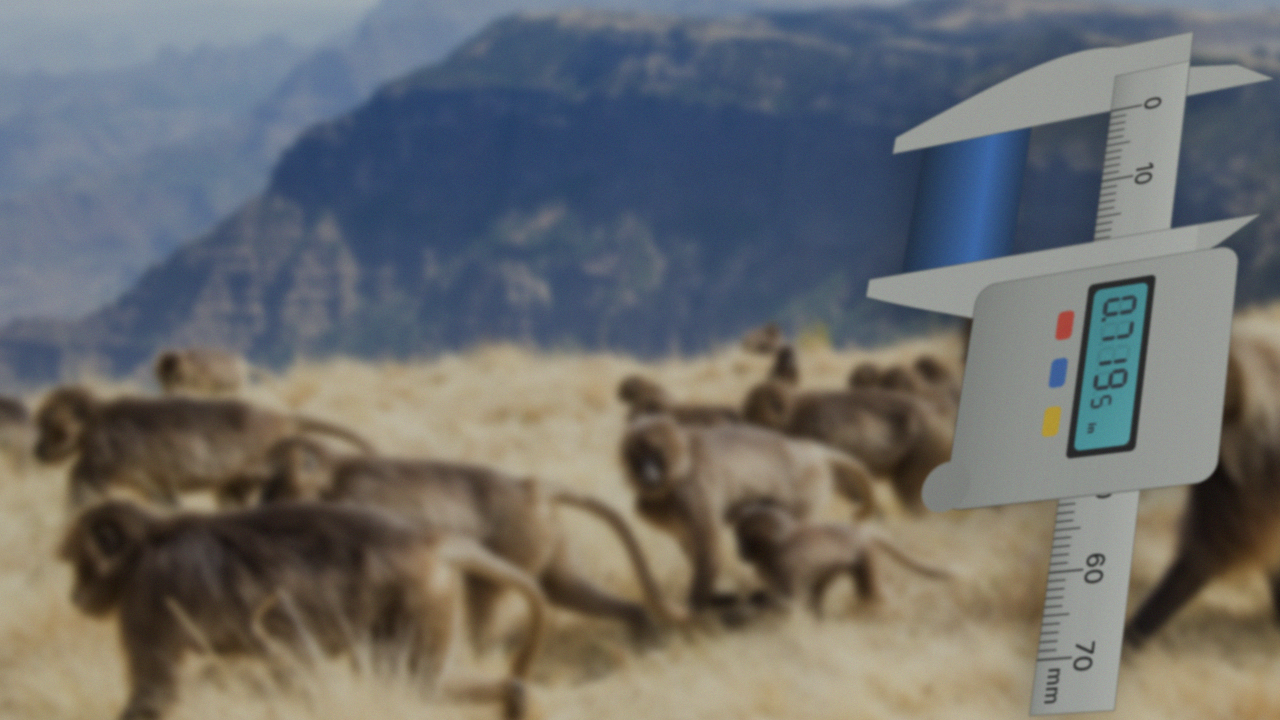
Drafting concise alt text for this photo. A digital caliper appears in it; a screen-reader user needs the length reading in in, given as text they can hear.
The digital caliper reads 0.7195 in
